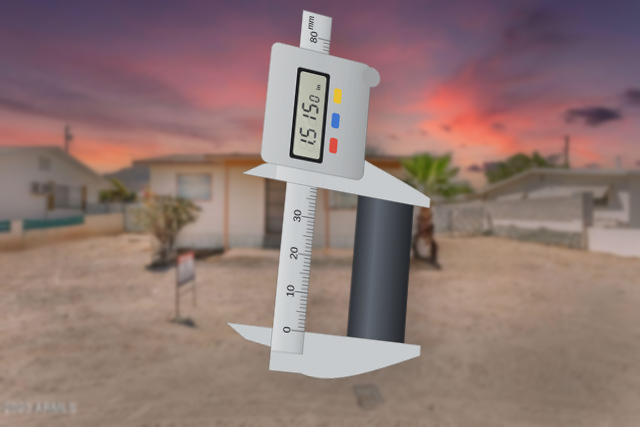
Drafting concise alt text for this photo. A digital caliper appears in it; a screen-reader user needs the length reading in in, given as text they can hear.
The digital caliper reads 1.5150 in
